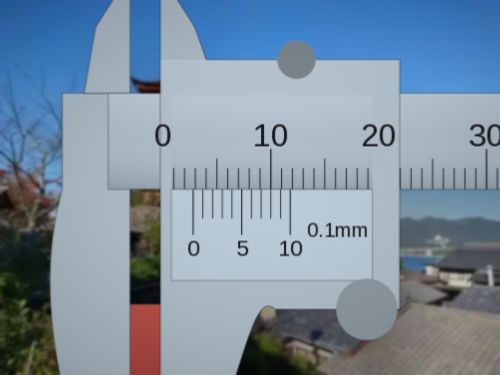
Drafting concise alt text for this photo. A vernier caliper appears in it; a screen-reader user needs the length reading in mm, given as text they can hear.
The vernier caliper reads 2.8 mm
